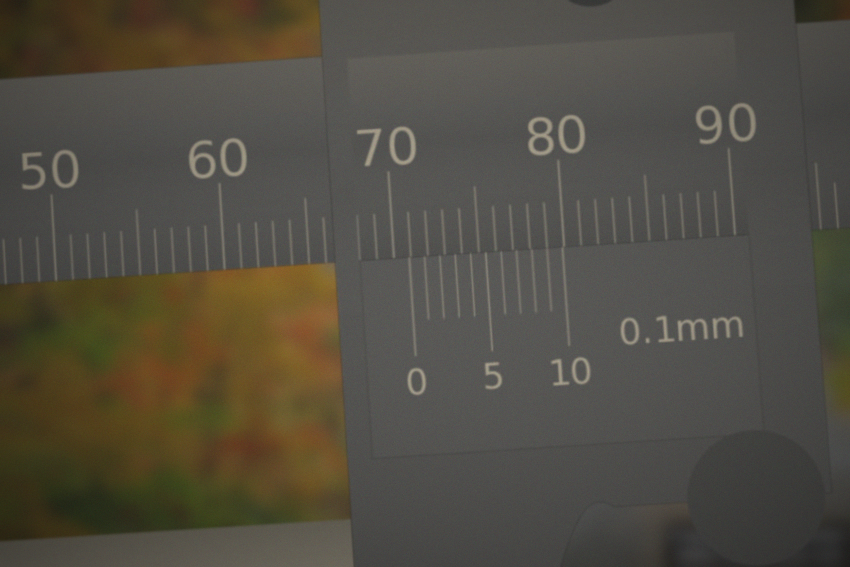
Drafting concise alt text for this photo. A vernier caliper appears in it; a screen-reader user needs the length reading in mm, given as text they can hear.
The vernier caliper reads 70.9 mm
